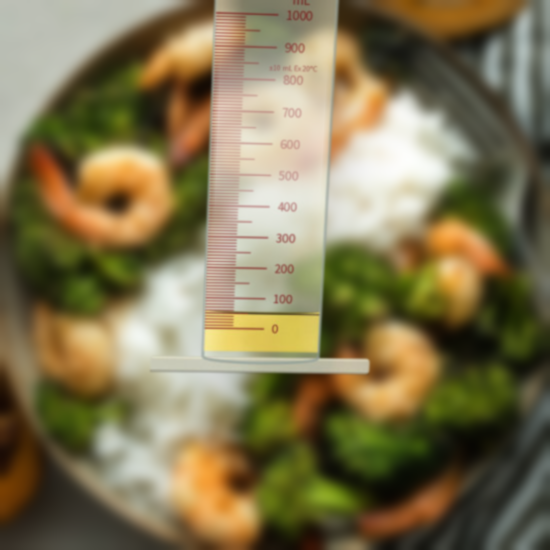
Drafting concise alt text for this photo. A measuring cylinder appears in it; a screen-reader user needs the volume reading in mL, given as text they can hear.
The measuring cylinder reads 50 mL
